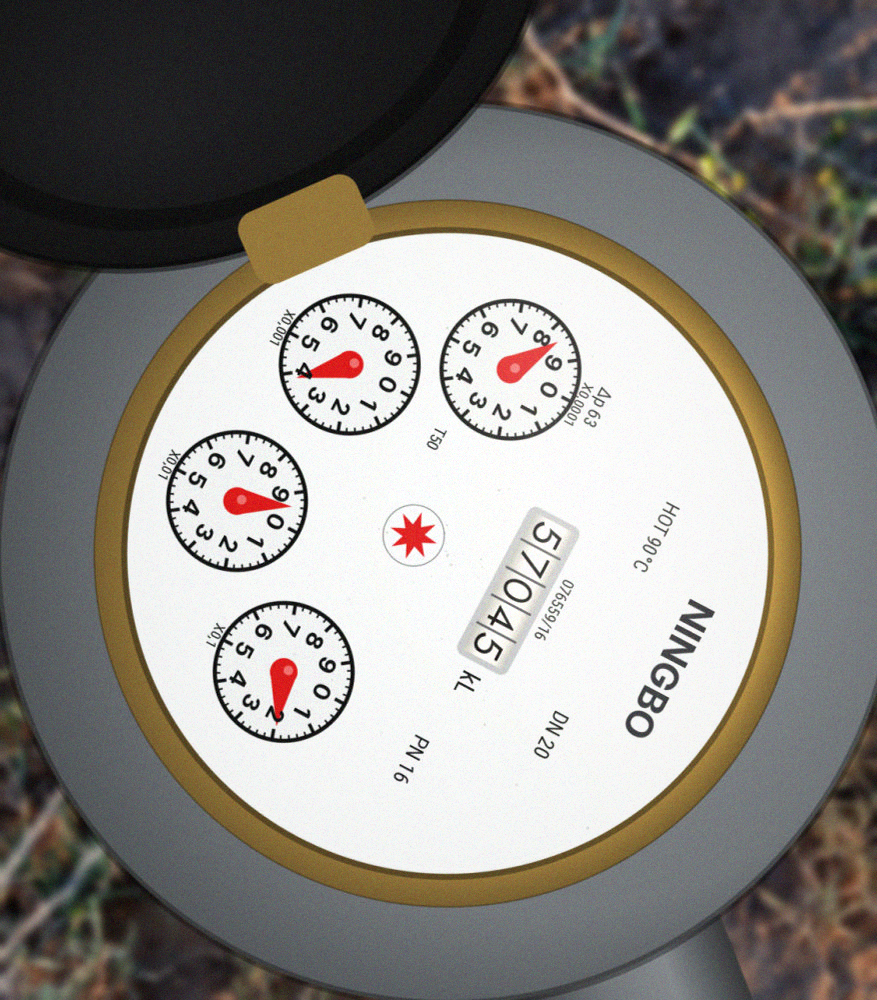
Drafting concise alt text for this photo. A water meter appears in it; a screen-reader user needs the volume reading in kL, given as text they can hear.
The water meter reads 57045.1938 kL
